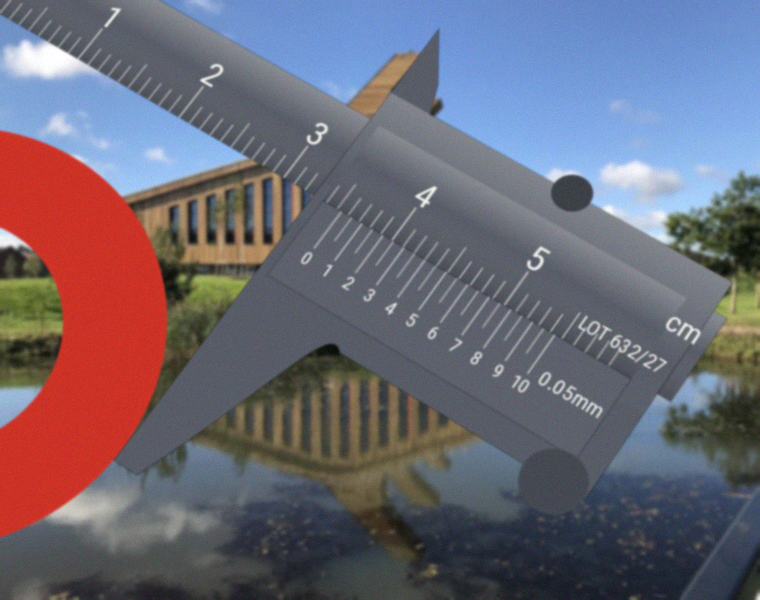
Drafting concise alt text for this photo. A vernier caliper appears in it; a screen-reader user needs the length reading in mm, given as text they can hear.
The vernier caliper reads 35.4 mm
